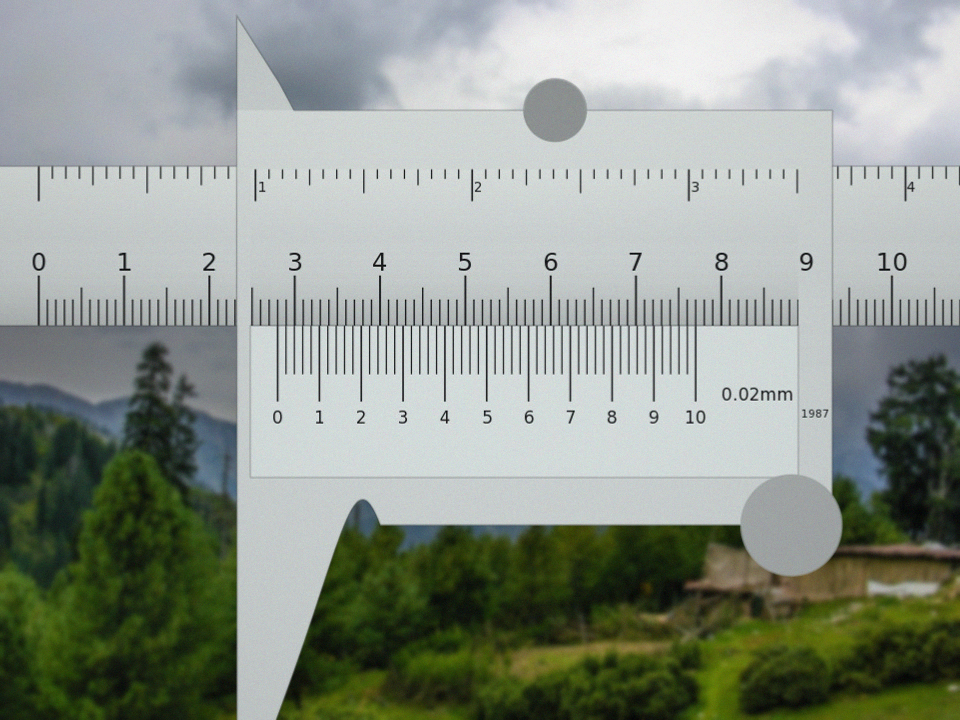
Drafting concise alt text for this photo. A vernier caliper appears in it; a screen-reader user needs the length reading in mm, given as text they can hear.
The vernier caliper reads 28.0 mm
